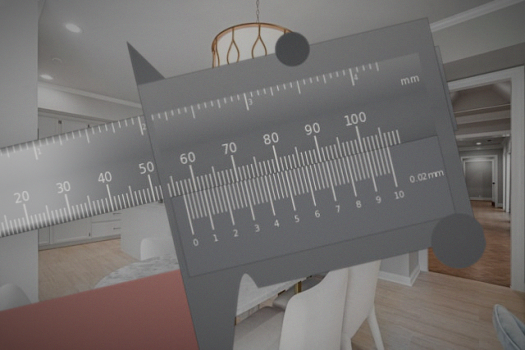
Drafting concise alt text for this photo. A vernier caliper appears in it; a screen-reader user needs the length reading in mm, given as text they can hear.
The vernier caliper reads 57.0 mm
